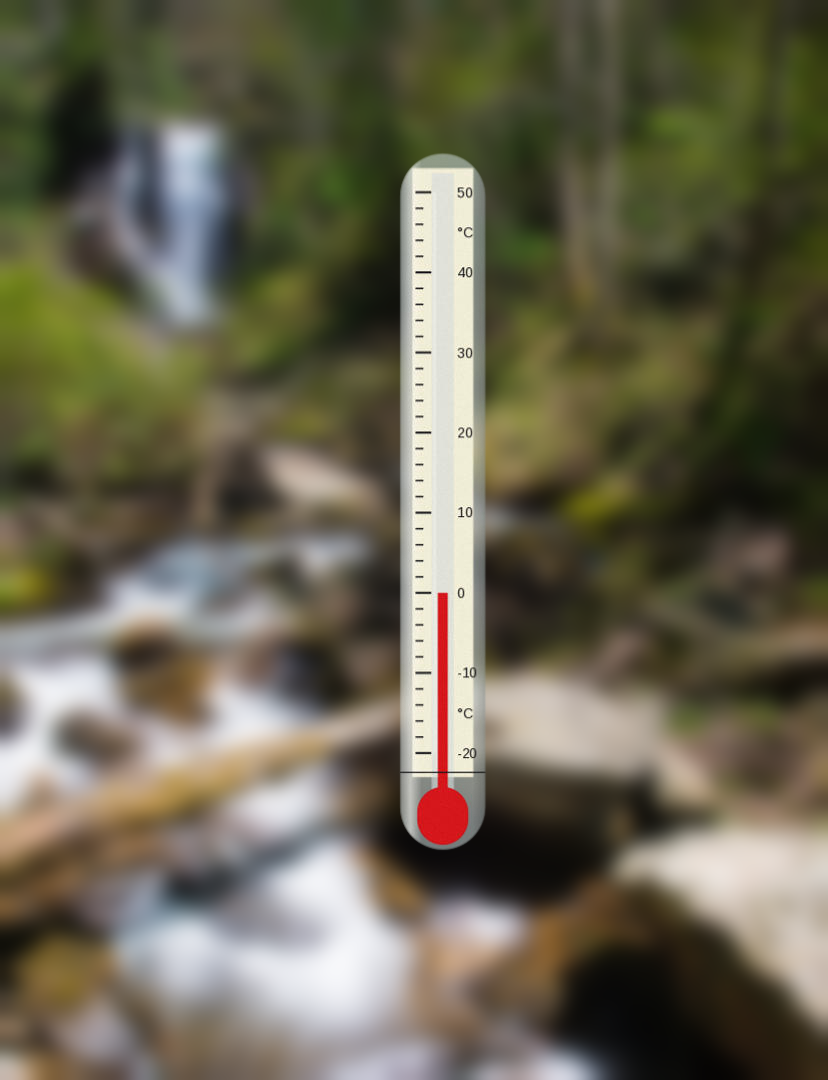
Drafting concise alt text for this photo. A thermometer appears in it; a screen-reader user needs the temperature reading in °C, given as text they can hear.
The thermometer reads 0 °C
